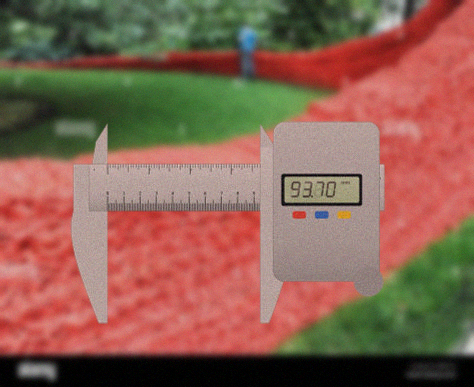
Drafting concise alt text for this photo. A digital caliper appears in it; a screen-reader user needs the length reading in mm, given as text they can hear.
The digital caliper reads 93.70 mm
